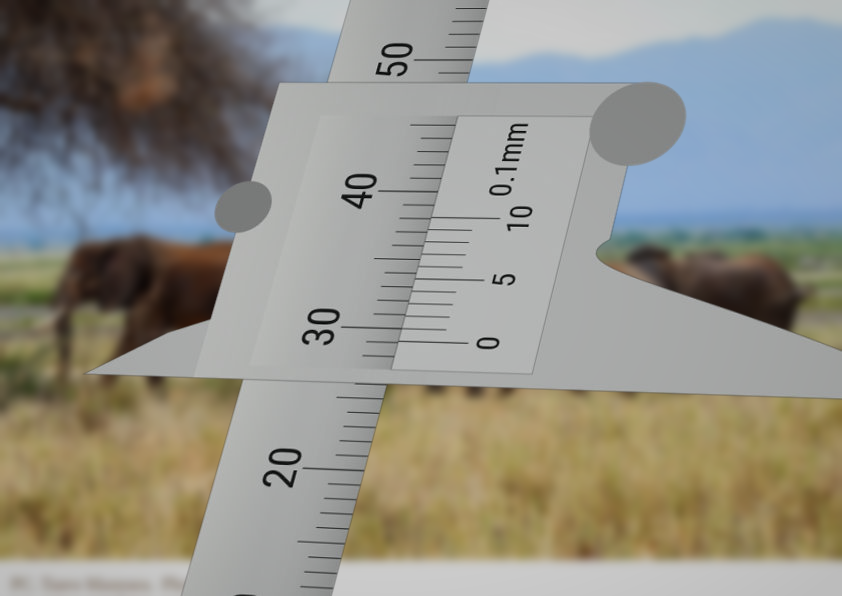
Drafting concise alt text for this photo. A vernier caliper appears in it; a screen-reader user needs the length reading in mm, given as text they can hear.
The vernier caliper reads 29.1 mm
